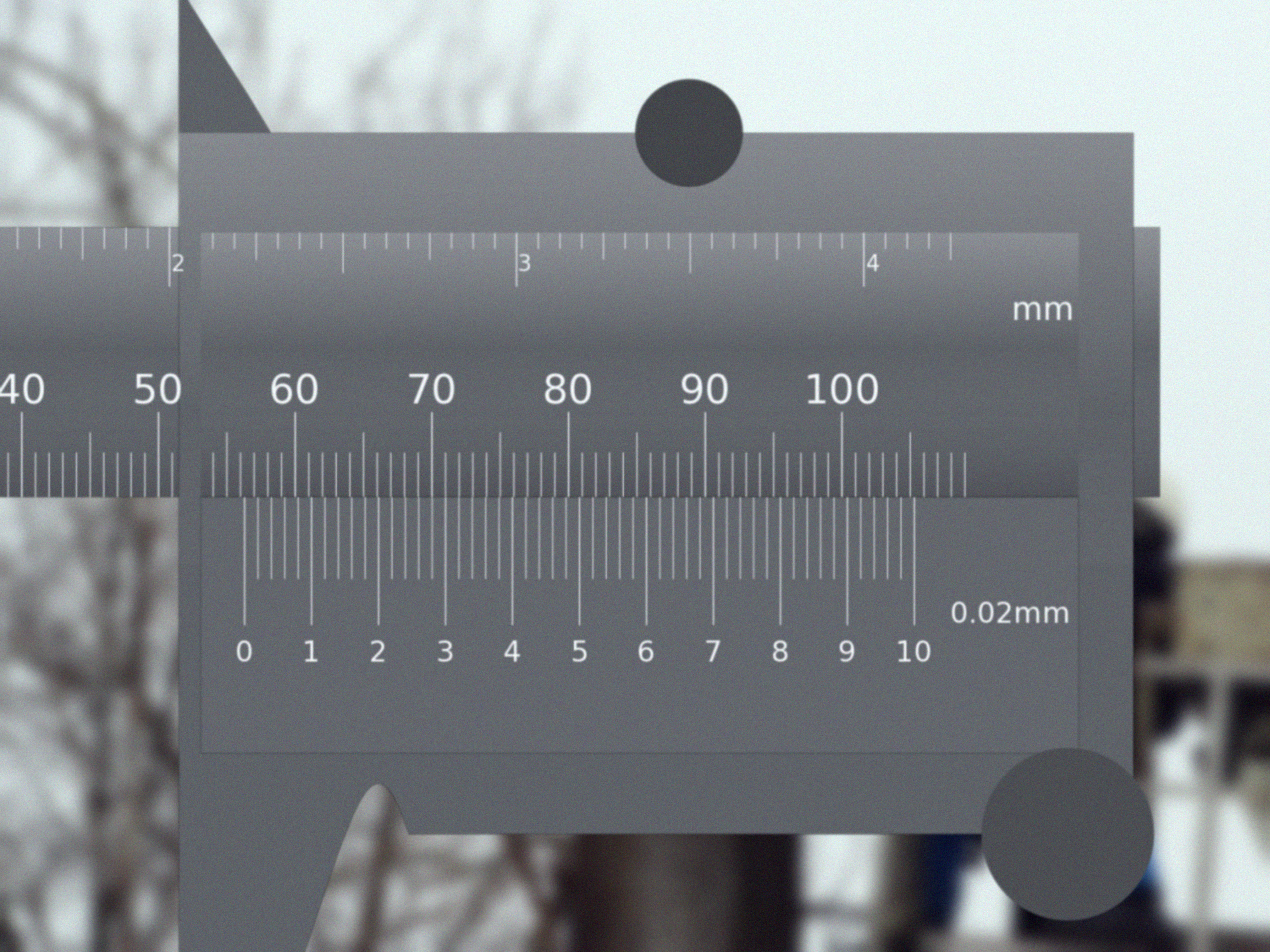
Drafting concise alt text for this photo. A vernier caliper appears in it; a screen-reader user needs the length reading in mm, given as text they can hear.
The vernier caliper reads 56.3 mm
